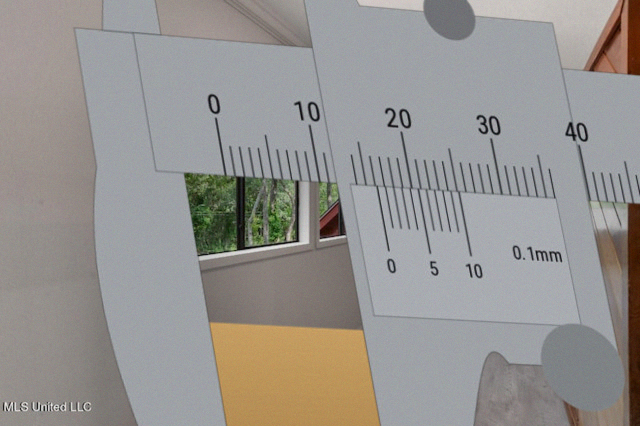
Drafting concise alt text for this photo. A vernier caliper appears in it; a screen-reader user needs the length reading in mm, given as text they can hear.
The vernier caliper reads 16.2 mm
